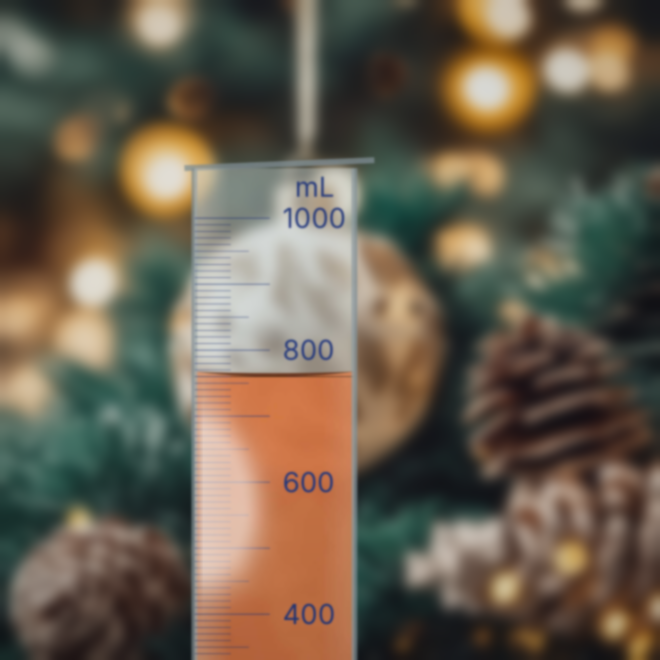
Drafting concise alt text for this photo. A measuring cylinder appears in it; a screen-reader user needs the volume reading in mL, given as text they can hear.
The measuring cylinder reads 760 mL
